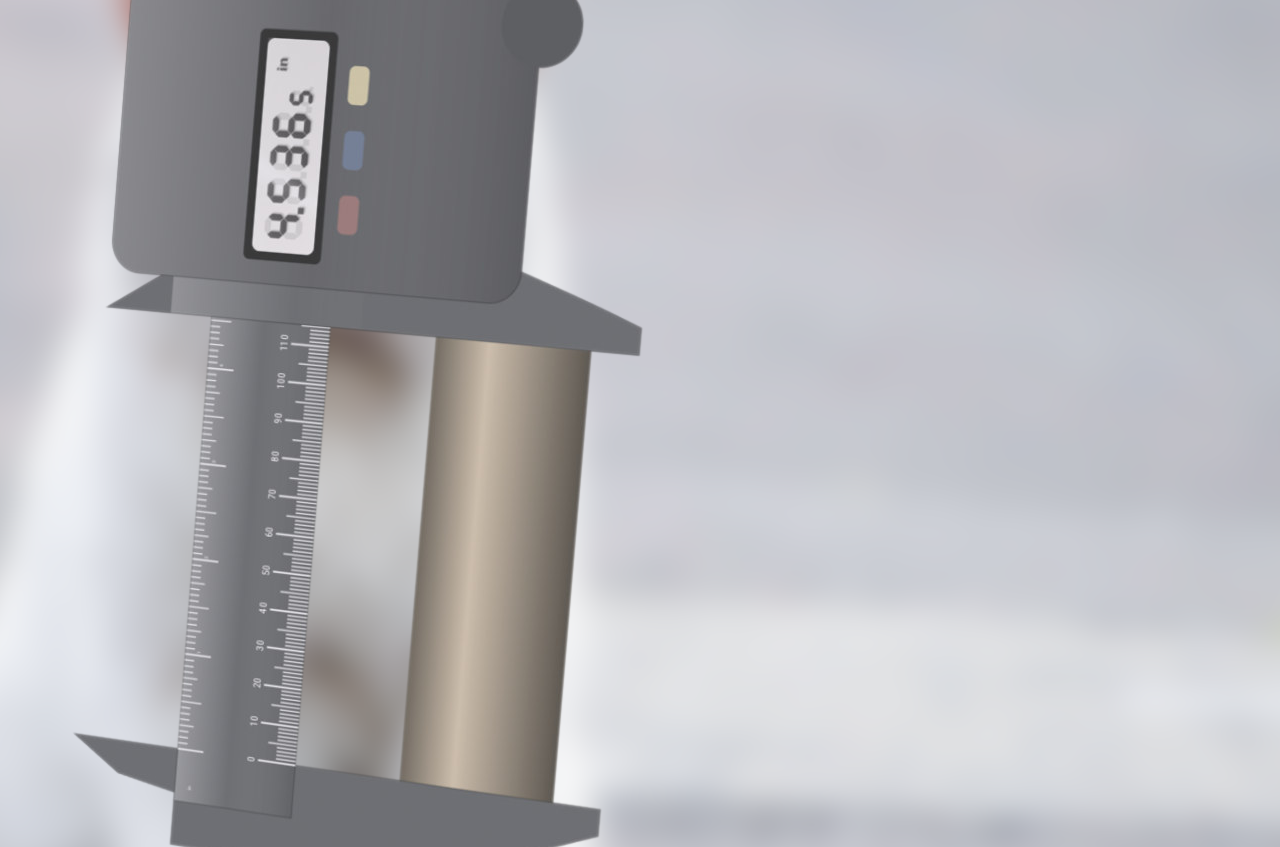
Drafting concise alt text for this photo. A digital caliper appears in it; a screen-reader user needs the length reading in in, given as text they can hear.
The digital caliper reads 4.5365 in
